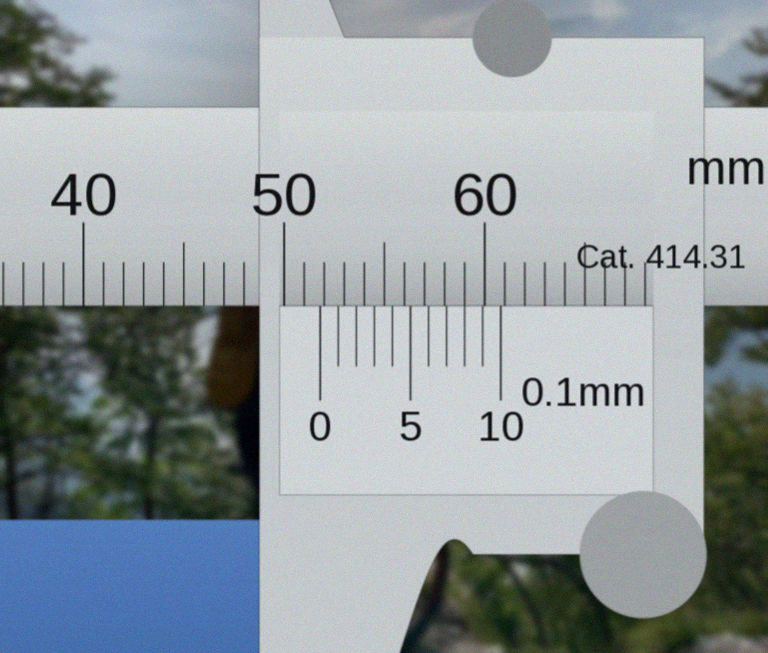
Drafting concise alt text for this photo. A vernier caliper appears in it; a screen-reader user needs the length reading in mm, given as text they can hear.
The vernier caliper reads 51.8 mm
